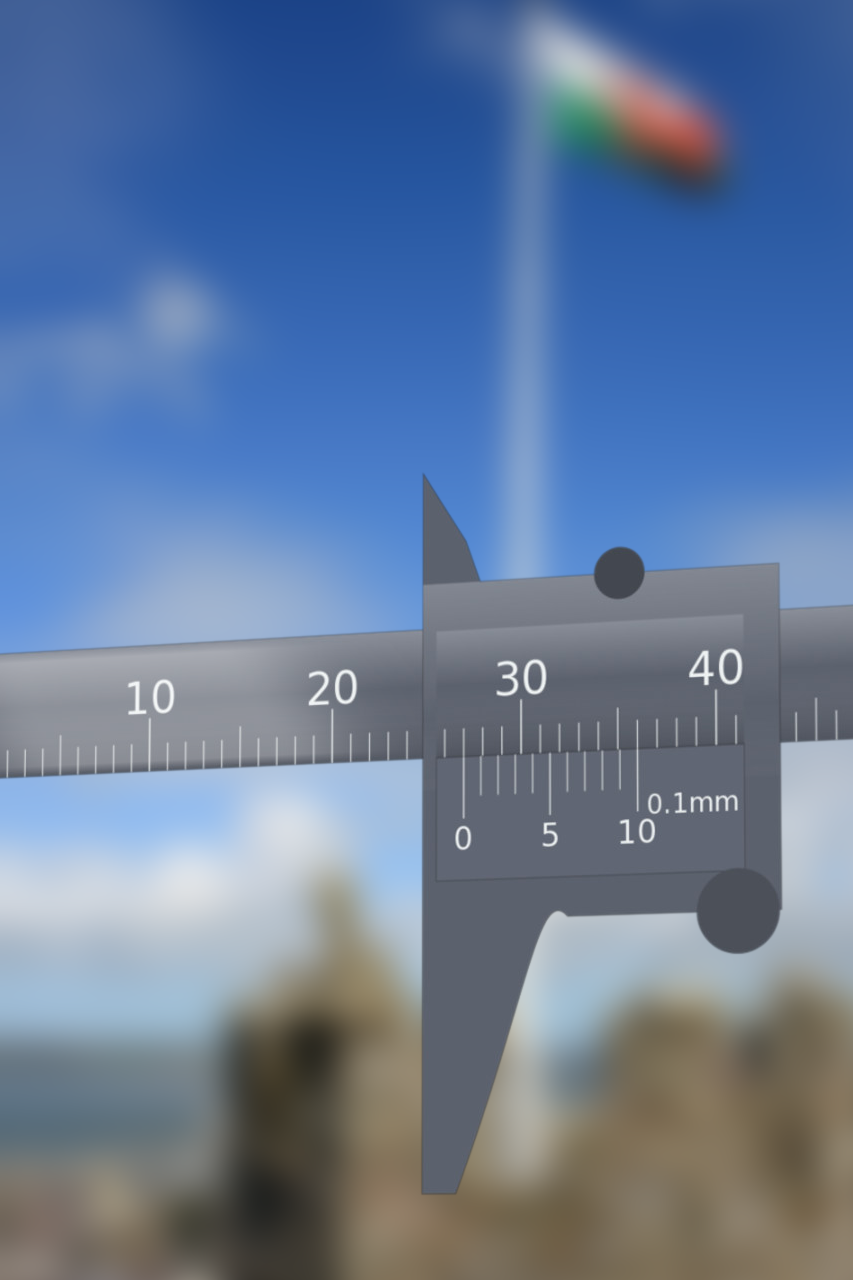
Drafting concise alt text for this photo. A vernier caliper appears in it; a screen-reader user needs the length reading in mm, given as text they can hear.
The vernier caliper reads 27.0 mm
